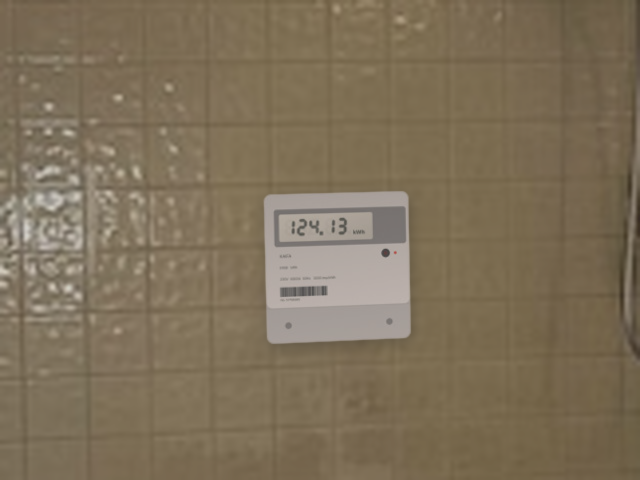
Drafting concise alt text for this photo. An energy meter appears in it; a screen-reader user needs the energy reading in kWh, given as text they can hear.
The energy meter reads 124.13 kWh
